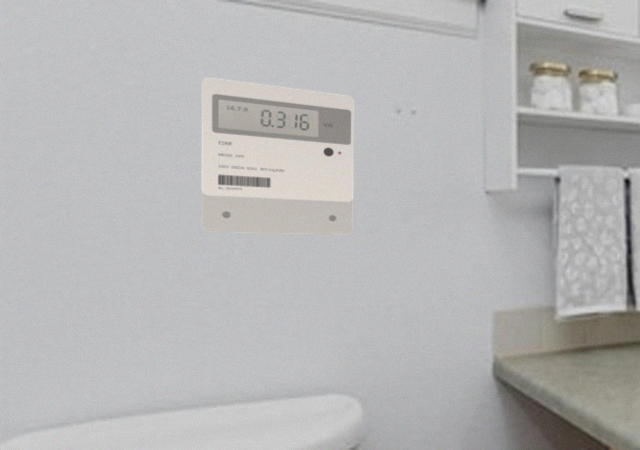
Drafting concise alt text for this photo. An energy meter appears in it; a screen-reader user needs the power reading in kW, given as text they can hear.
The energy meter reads 0.316 kW
